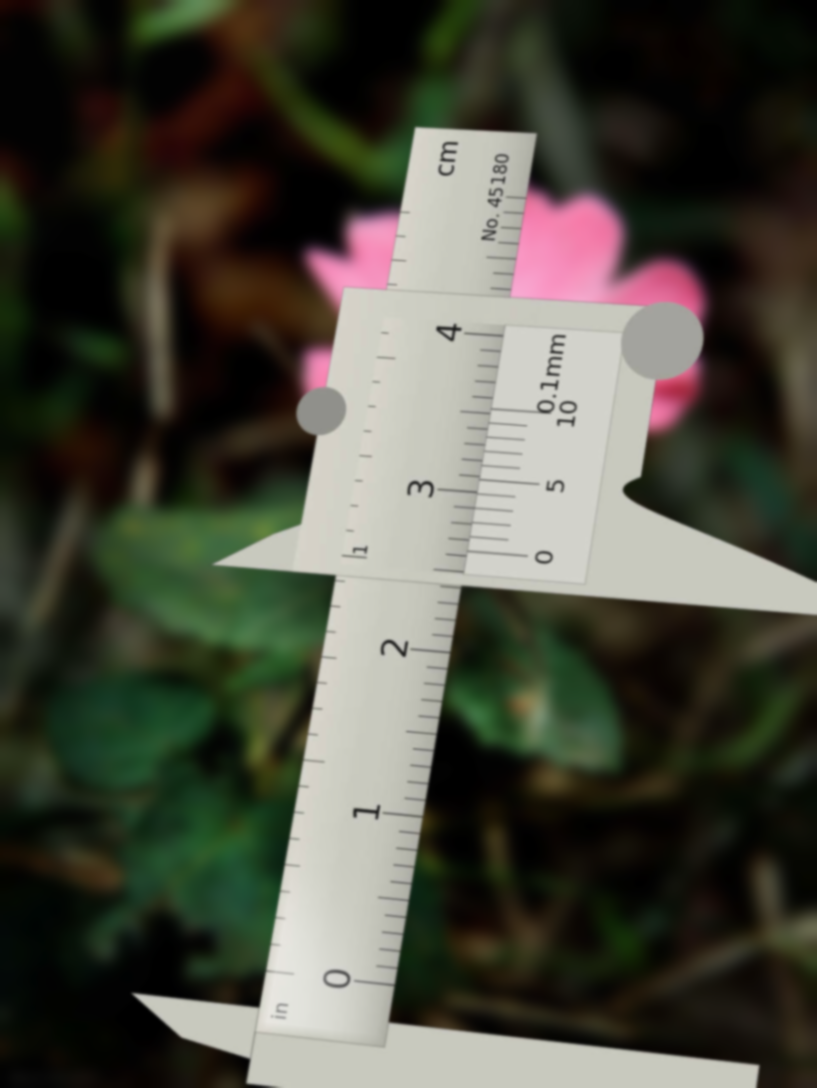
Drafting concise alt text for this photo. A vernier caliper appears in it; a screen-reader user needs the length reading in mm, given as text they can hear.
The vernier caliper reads 26.3 mm
